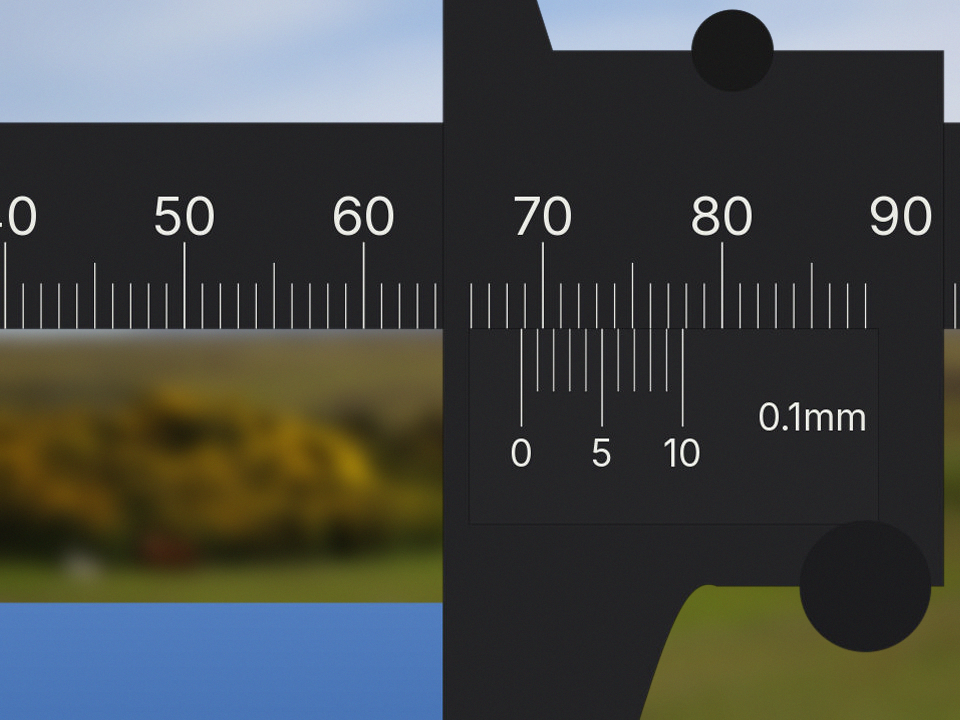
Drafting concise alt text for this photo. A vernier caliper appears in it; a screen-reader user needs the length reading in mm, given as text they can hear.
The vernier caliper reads 68.8 mm
